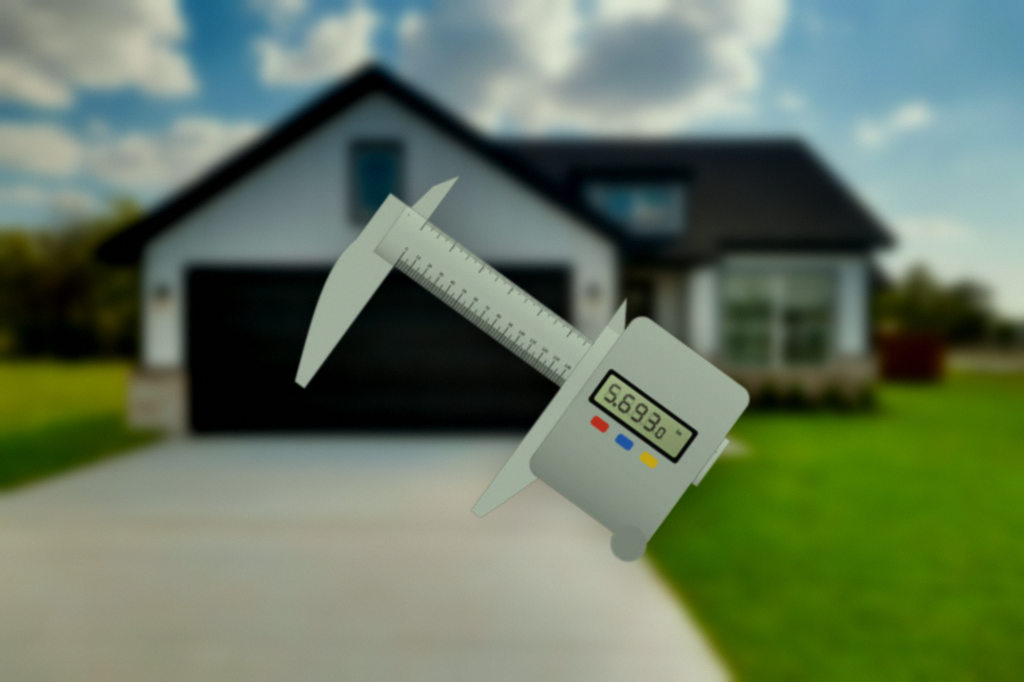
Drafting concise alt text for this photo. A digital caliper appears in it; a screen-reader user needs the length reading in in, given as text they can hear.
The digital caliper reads 5.6930 in
